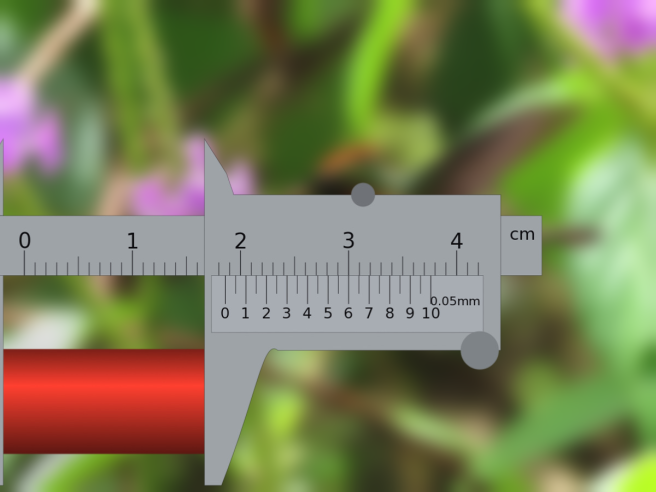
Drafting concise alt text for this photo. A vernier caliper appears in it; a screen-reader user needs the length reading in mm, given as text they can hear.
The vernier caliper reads 18.6 mm
